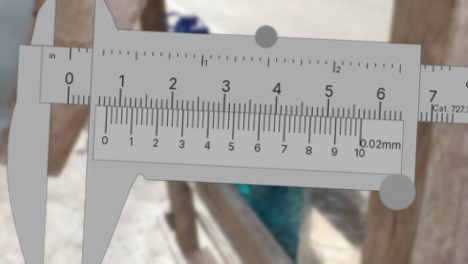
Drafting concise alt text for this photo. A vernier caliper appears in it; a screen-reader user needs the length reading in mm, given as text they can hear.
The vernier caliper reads 7.5 mm
